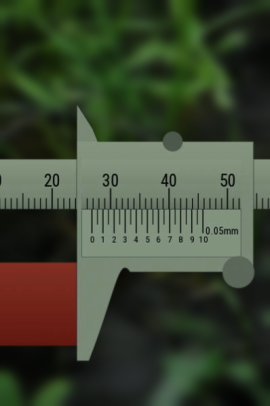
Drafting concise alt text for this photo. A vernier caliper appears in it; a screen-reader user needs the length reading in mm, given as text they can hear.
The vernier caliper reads 26.8 mm
